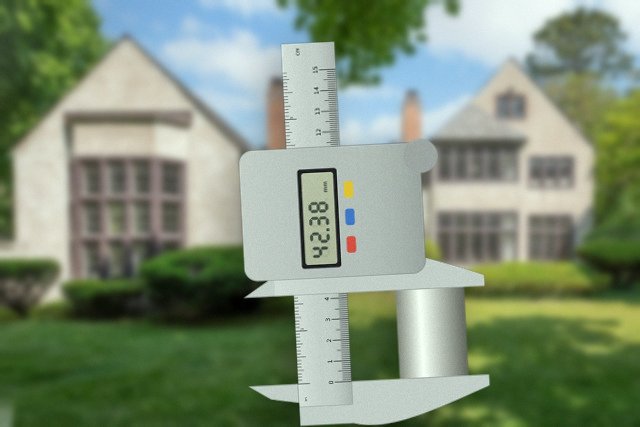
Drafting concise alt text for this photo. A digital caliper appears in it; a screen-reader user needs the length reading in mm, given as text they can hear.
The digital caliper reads 42.38 mm
